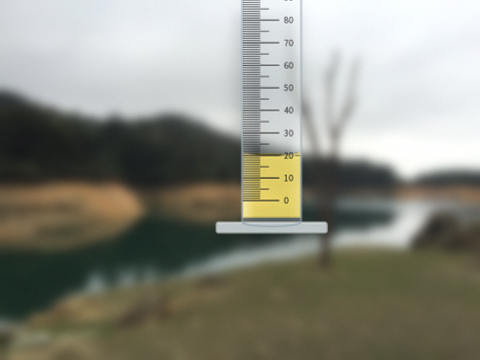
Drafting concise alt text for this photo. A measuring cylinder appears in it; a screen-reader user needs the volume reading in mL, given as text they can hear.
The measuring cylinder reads 20 mL
